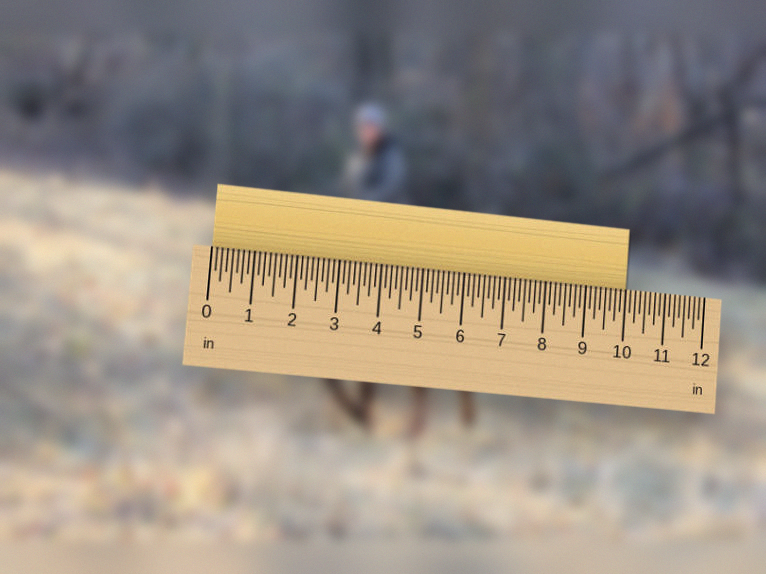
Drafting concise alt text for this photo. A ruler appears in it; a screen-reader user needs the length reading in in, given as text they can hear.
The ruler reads 10 in
